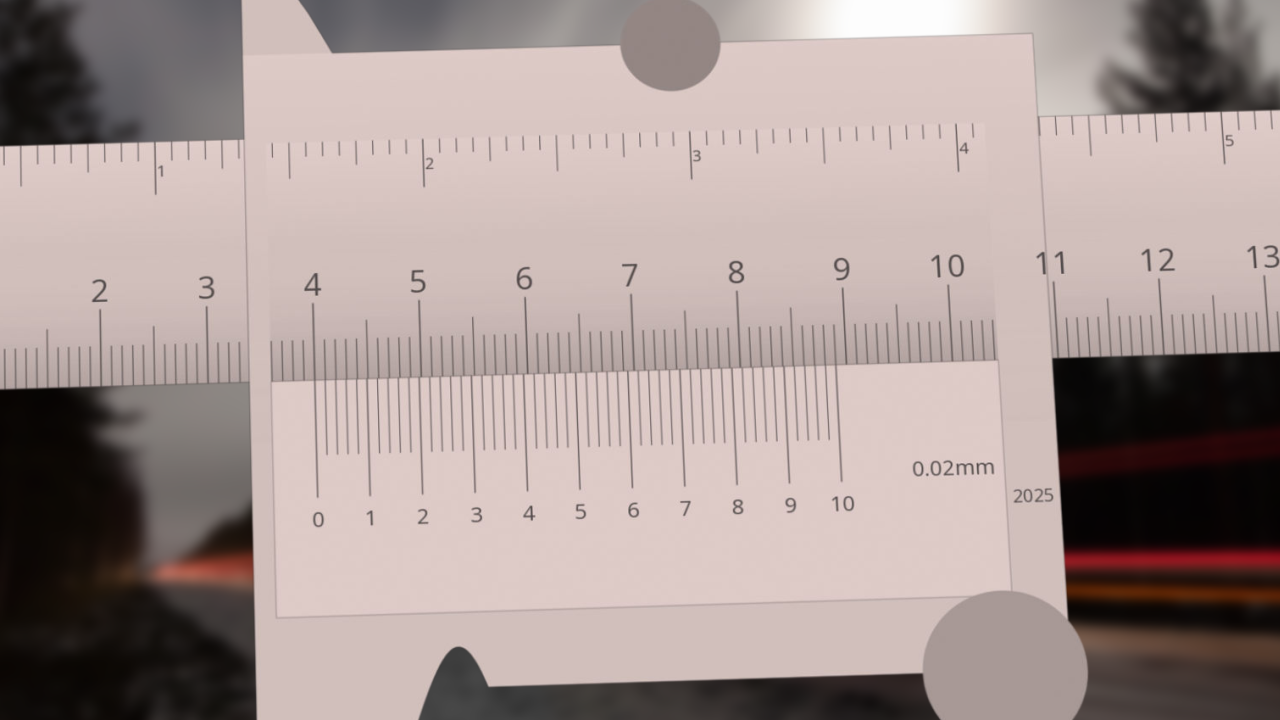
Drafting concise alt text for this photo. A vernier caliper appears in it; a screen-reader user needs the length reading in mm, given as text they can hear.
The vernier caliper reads 40.0 mm
